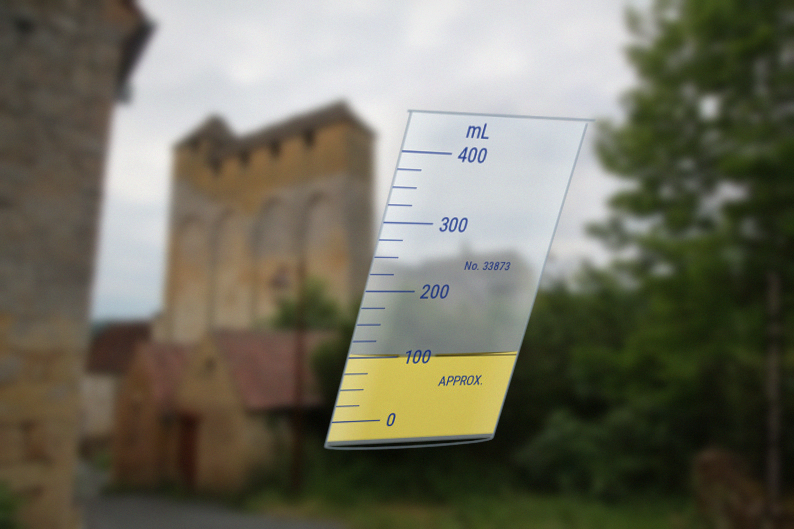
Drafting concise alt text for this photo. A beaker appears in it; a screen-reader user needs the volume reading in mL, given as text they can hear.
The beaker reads 100 mL
